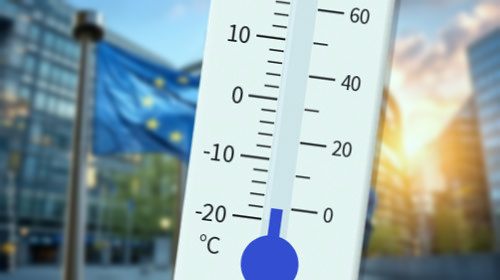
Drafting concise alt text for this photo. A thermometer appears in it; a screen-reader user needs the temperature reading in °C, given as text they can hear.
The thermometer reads -18 °C
